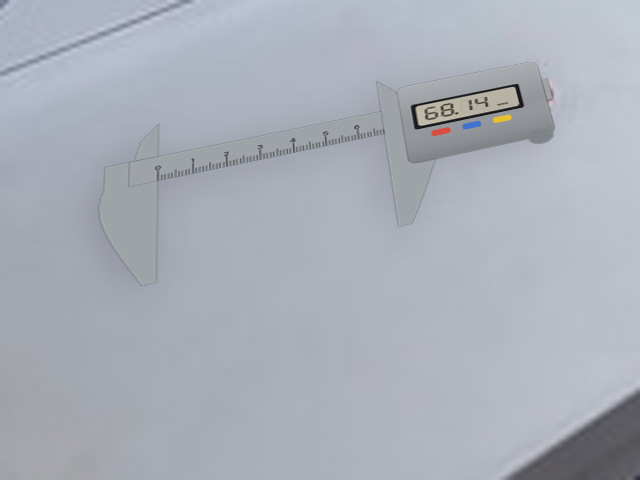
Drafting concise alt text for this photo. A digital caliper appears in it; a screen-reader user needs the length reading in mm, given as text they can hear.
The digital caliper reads 68.14 mm
